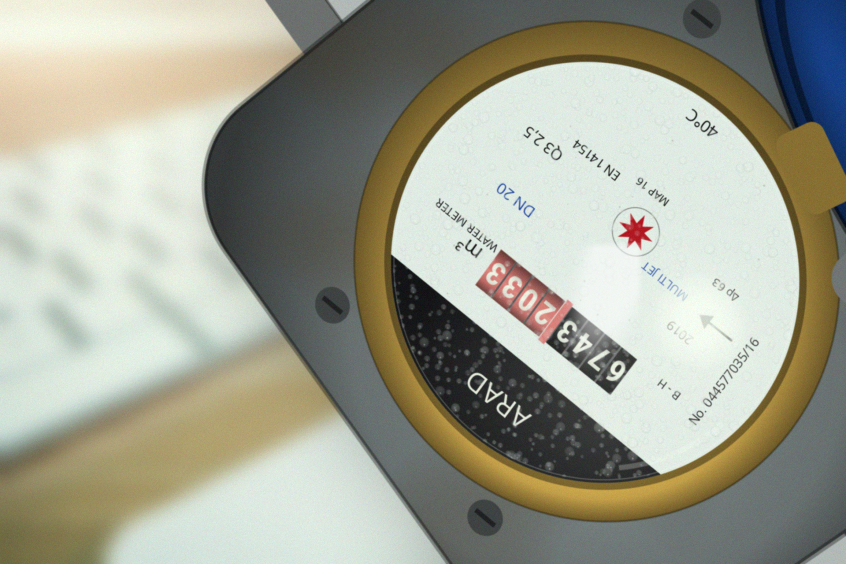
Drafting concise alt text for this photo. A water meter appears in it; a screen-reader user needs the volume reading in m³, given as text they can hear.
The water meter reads 6743.2033 m³
